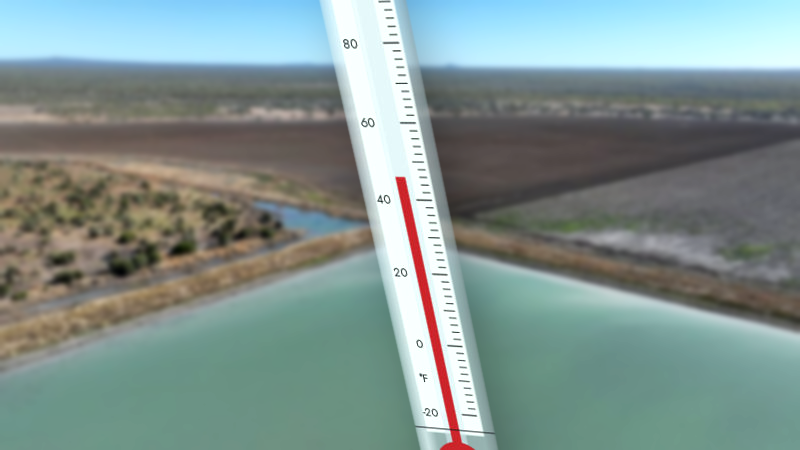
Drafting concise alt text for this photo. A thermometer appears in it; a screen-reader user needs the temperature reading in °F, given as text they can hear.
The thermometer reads 46 °F
